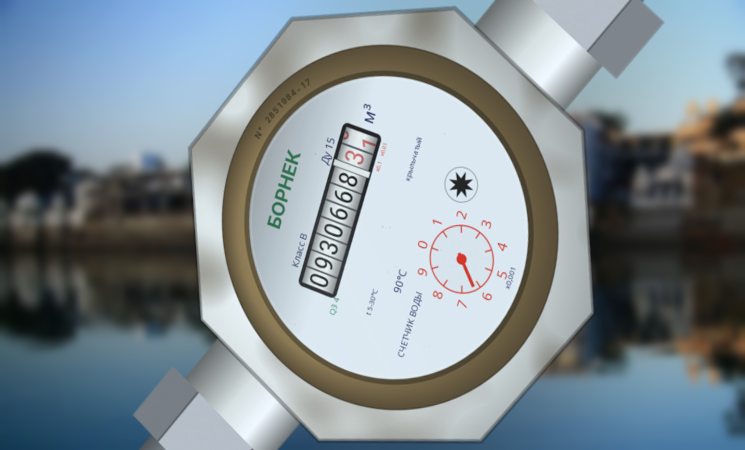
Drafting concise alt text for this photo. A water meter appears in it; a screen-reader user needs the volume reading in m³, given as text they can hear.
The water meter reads 930668.306 m³
